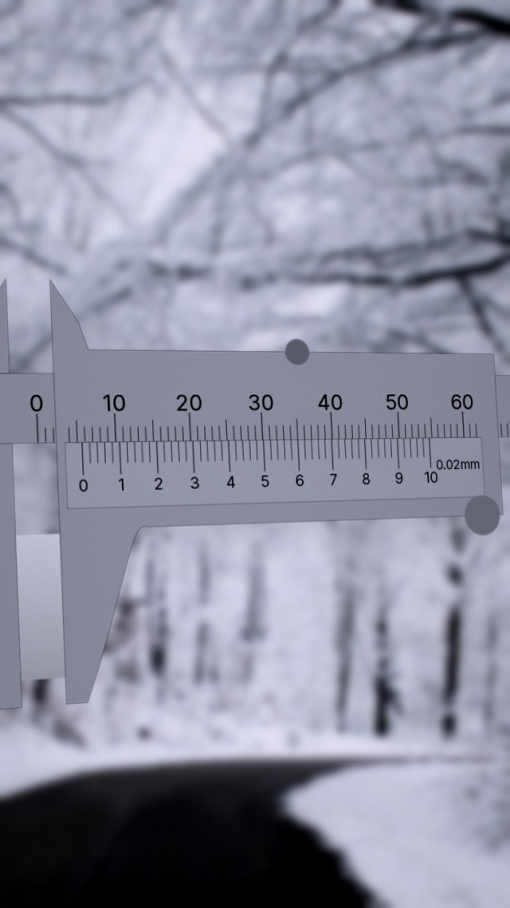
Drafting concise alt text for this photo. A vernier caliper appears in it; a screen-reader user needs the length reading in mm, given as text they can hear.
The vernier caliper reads 5.6 mm
